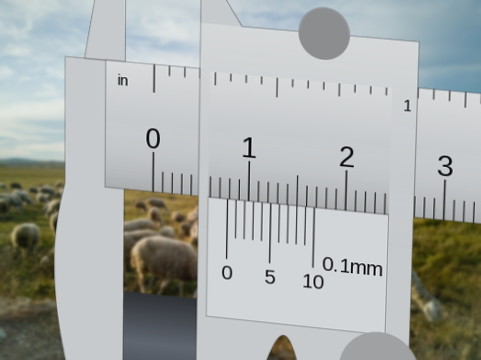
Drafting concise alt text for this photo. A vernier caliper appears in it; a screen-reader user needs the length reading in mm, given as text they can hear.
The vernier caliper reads 7.8 mm
